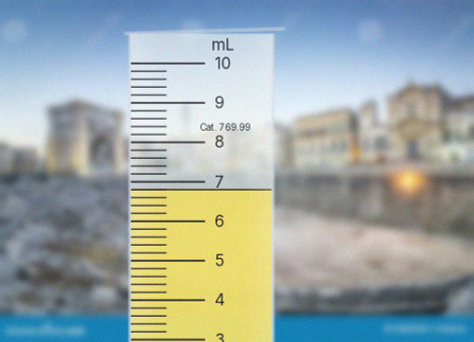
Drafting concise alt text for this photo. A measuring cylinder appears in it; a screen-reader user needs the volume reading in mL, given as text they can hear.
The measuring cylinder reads 6.8 mL
